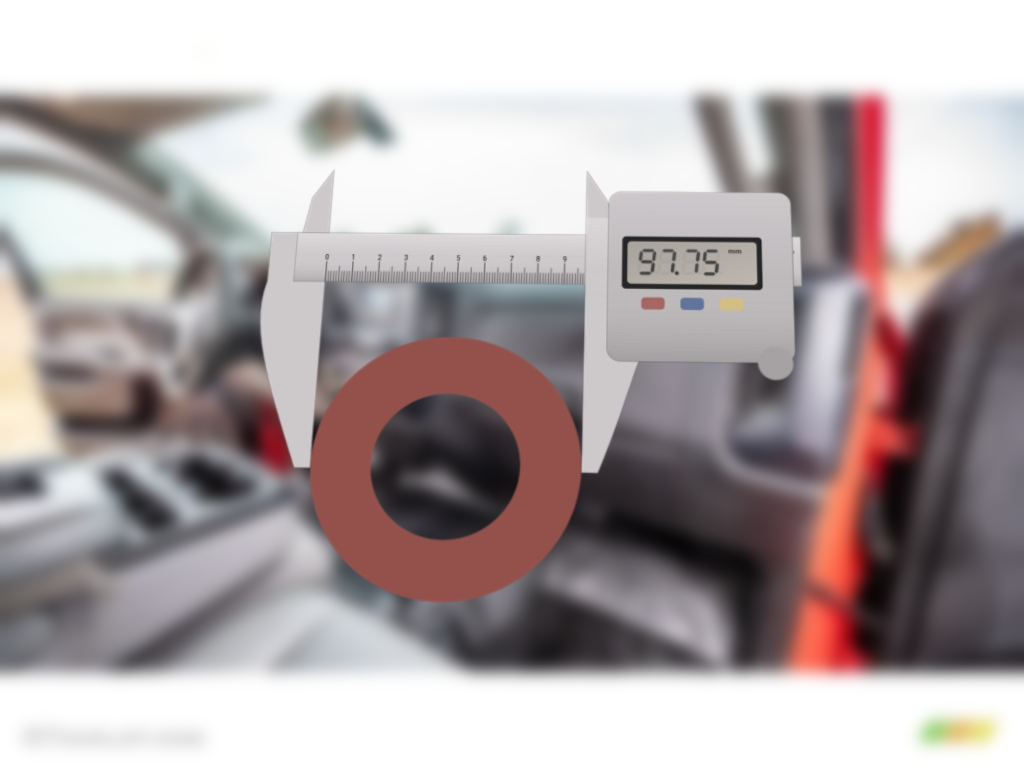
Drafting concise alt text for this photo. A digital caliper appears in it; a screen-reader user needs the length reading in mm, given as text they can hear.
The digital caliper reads 97.75 mm
